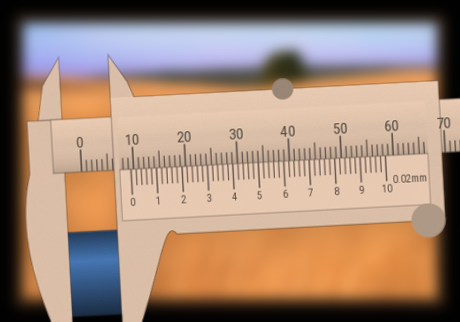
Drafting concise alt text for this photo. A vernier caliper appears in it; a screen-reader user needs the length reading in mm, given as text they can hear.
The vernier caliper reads 9.5 mm
